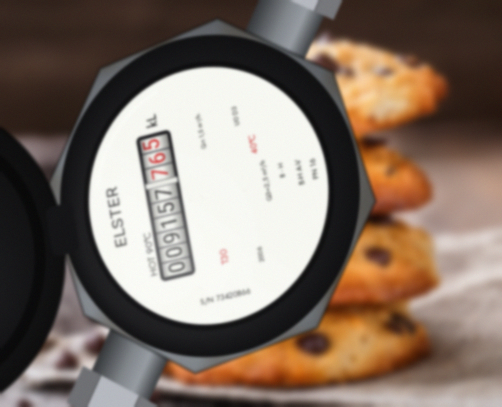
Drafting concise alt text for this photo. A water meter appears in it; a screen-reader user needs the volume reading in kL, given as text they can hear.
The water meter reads 9157.765 kL
